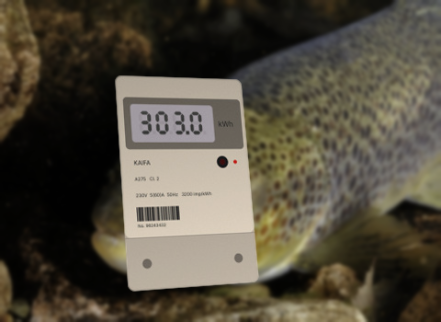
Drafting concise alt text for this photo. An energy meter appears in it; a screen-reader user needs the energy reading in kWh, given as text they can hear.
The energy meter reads 303.0 kWh
